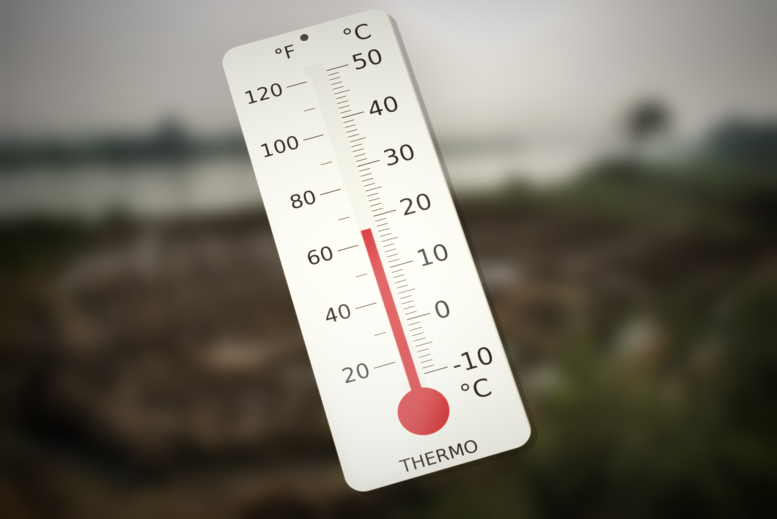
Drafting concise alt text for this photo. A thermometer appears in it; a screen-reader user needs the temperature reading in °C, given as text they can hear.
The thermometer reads 18 °C
